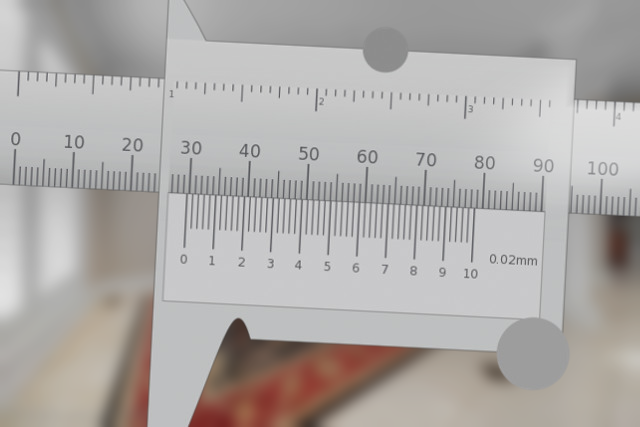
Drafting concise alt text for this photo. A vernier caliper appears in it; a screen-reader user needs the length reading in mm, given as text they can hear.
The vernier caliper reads 29.6 mm
